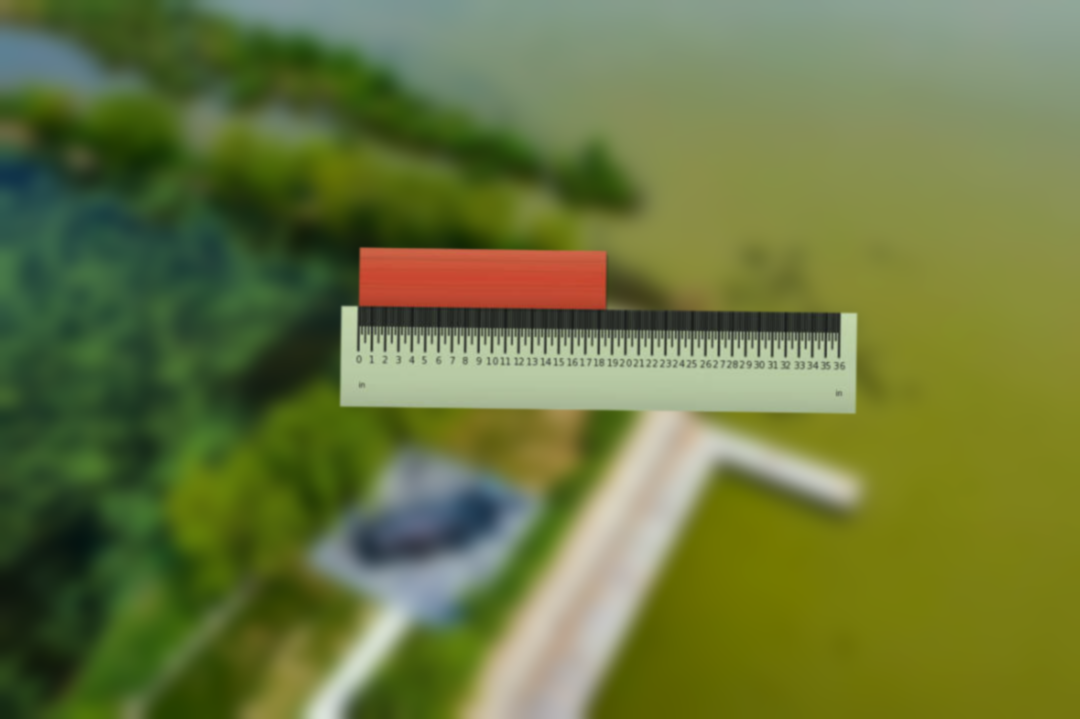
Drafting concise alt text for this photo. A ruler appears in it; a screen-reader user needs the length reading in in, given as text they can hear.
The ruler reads 18.5 in
